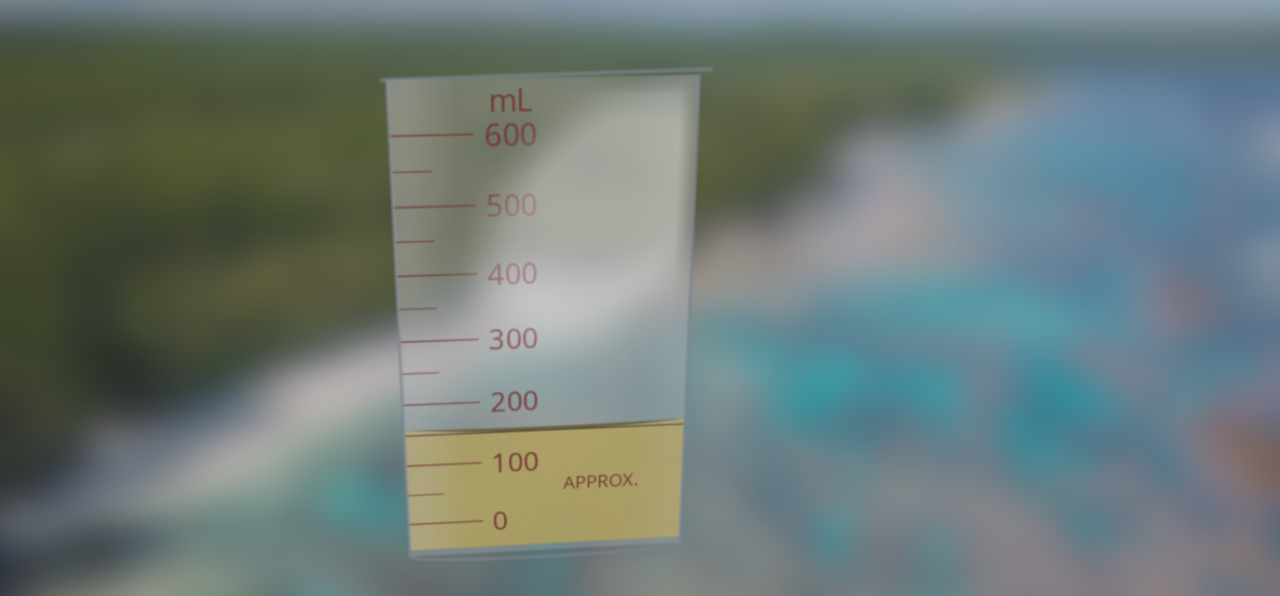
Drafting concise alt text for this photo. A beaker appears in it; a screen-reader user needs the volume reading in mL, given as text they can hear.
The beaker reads 150 mL
